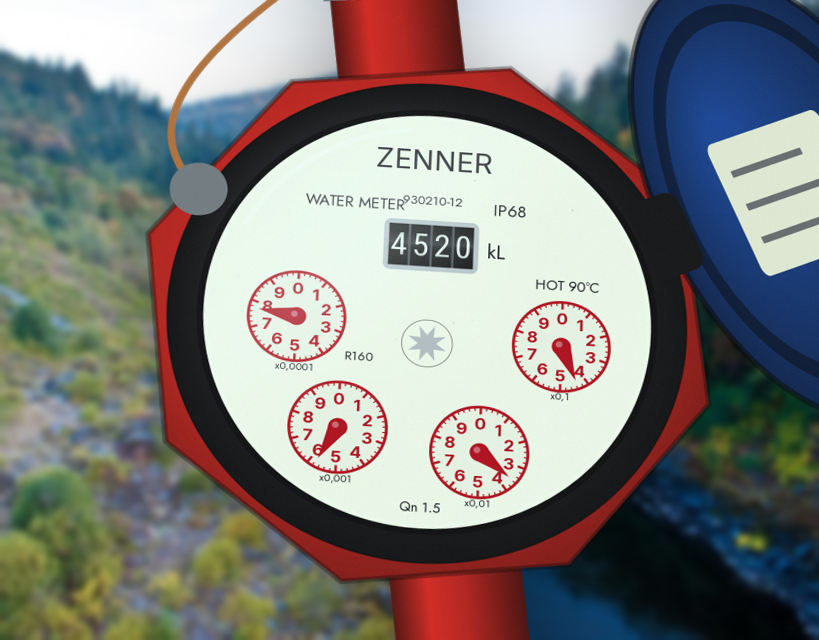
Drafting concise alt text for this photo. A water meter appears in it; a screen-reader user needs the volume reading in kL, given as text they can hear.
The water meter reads 4520.4357 kL
